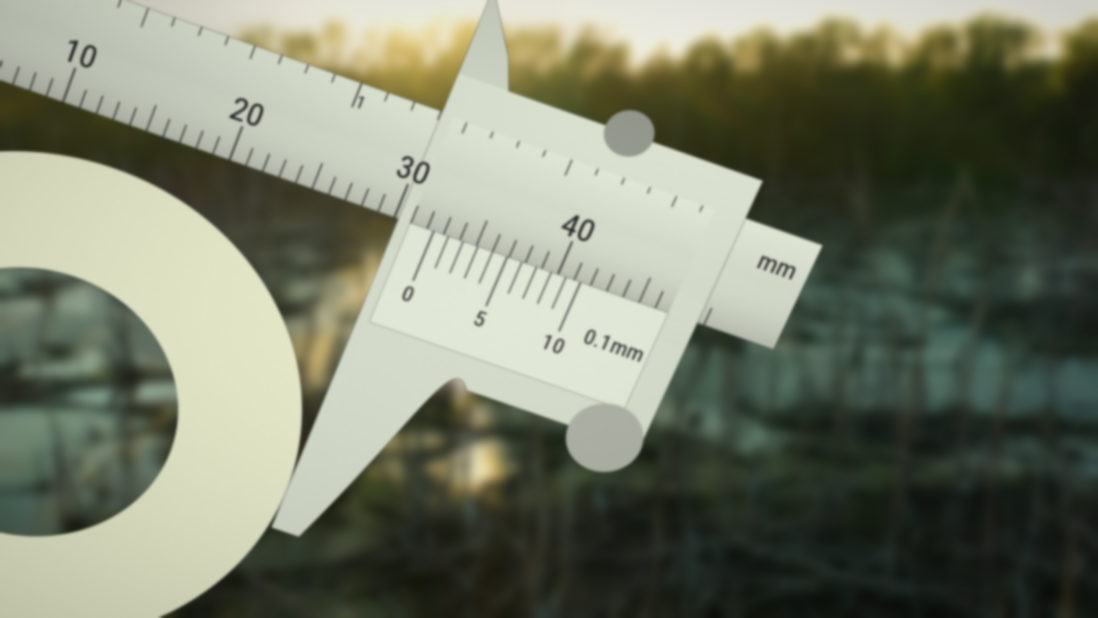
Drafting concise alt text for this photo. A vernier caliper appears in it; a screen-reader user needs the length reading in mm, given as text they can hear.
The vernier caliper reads 32.4 mm
